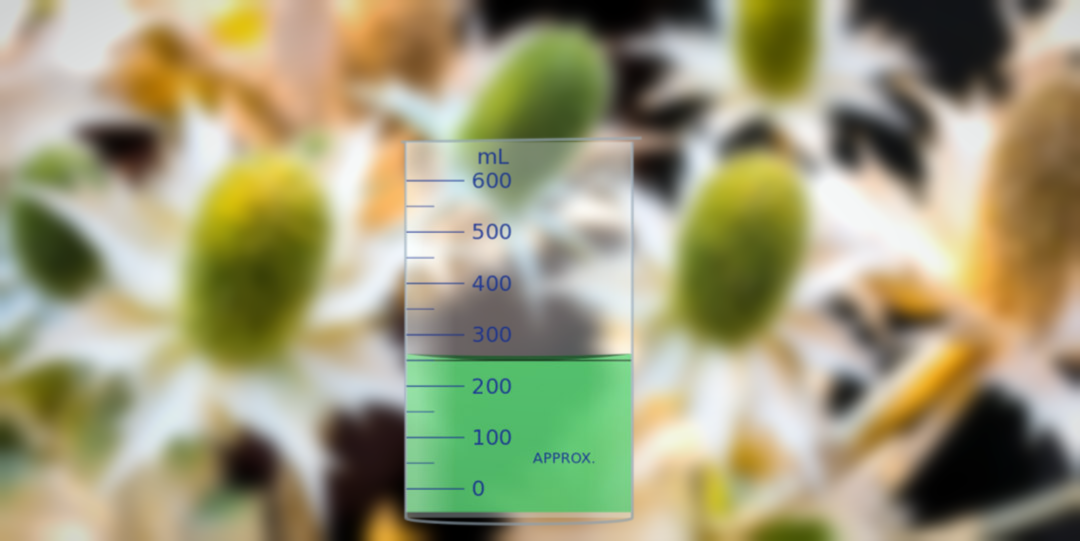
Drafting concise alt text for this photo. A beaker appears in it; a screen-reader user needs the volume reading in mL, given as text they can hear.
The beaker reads 250 mL
